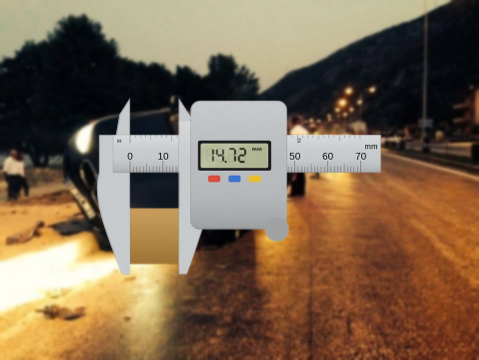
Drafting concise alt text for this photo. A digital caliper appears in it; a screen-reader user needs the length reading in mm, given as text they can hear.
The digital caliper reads 14.72 mm
